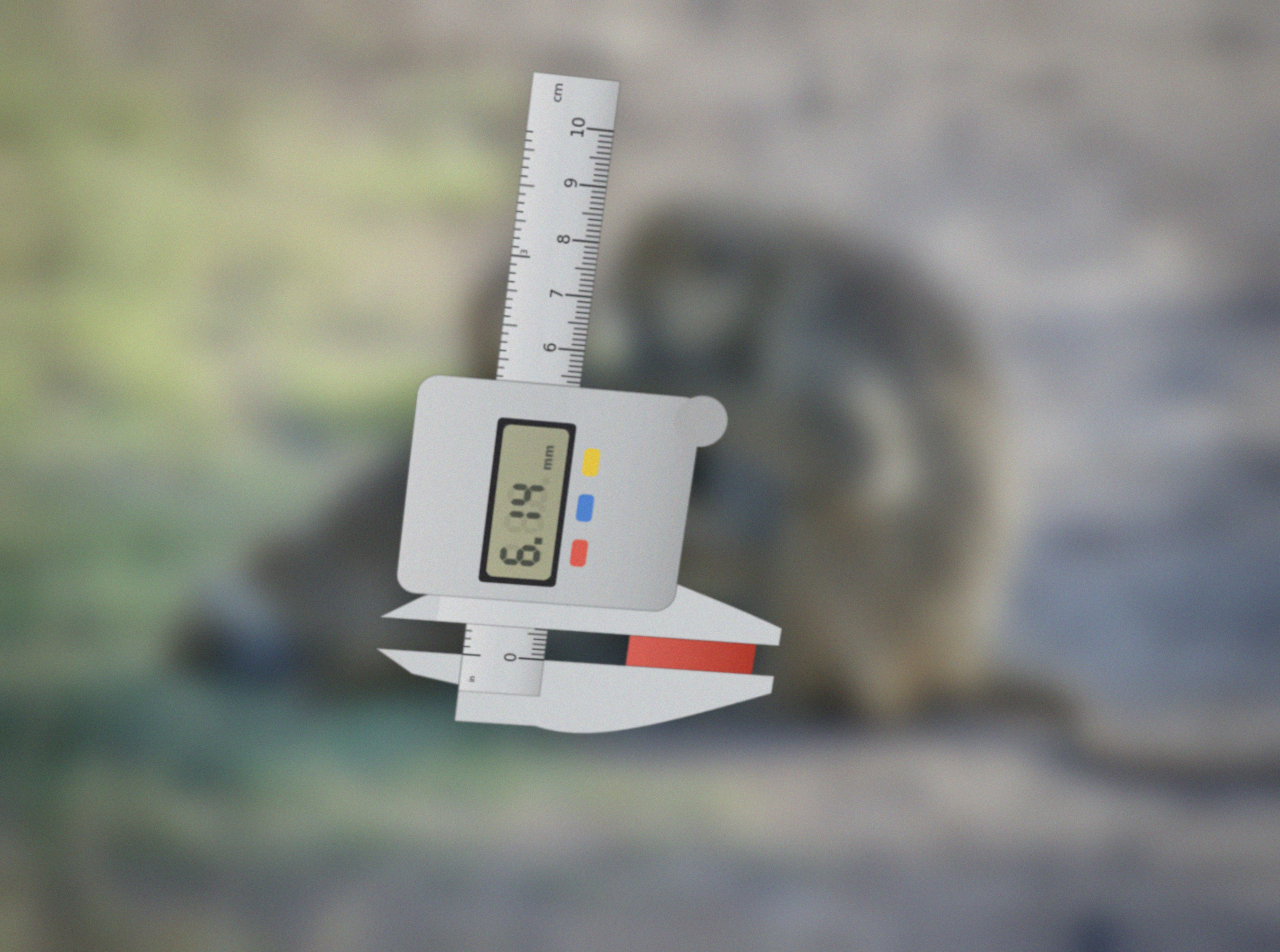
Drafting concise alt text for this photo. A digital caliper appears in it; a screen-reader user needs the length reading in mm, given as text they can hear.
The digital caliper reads 6.14 mm
